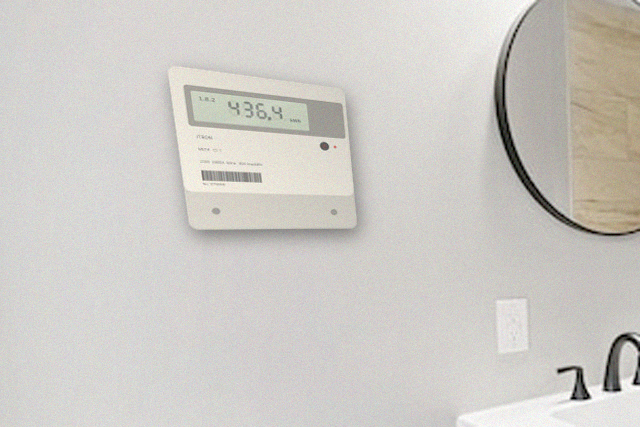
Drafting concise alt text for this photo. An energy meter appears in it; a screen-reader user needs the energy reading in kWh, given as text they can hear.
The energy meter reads 436.4 kWh
